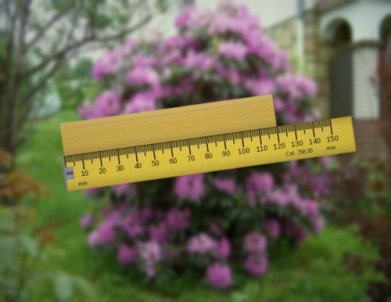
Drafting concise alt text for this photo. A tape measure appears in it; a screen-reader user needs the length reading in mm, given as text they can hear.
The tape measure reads 120 mm
